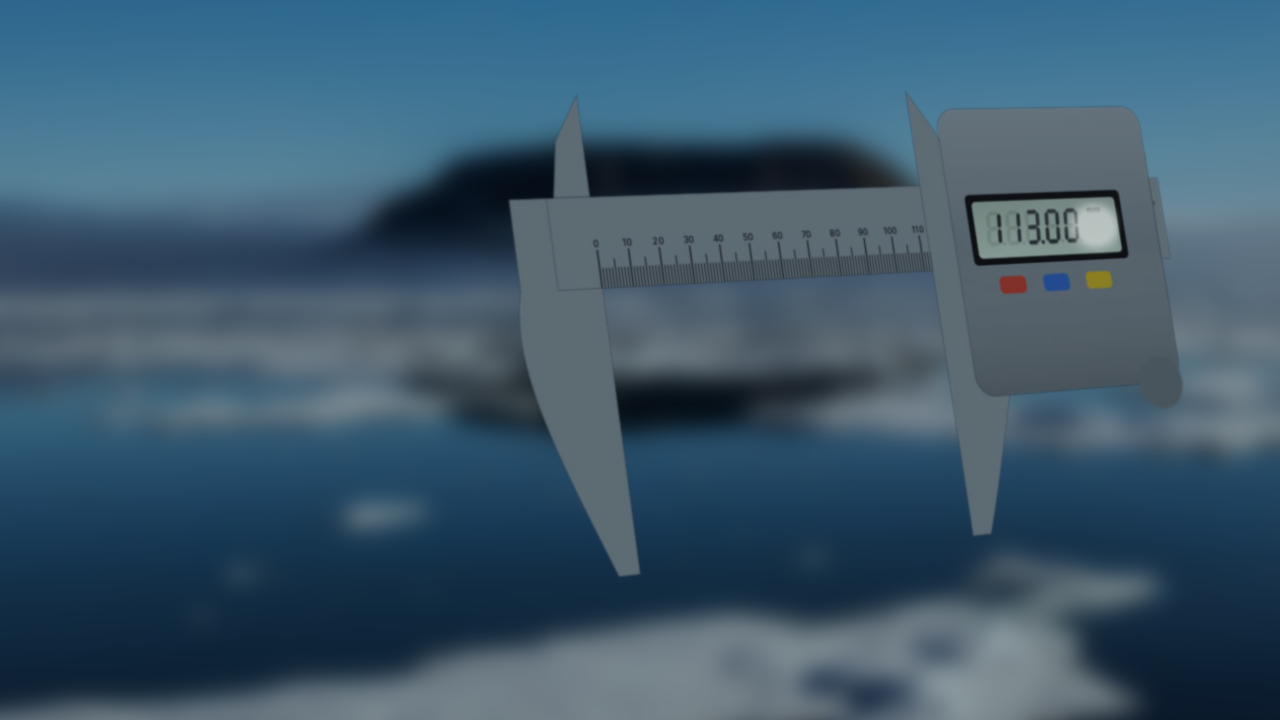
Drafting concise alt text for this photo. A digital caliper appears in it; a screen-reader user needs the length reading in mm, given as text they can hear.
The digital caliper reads 113.00 mm
